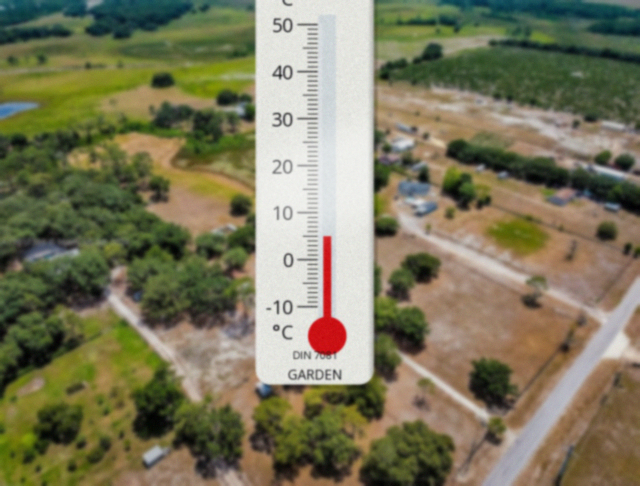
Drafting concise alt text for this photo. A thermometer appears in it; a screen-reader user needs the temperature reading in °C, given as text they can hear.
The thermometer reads 5 °C
